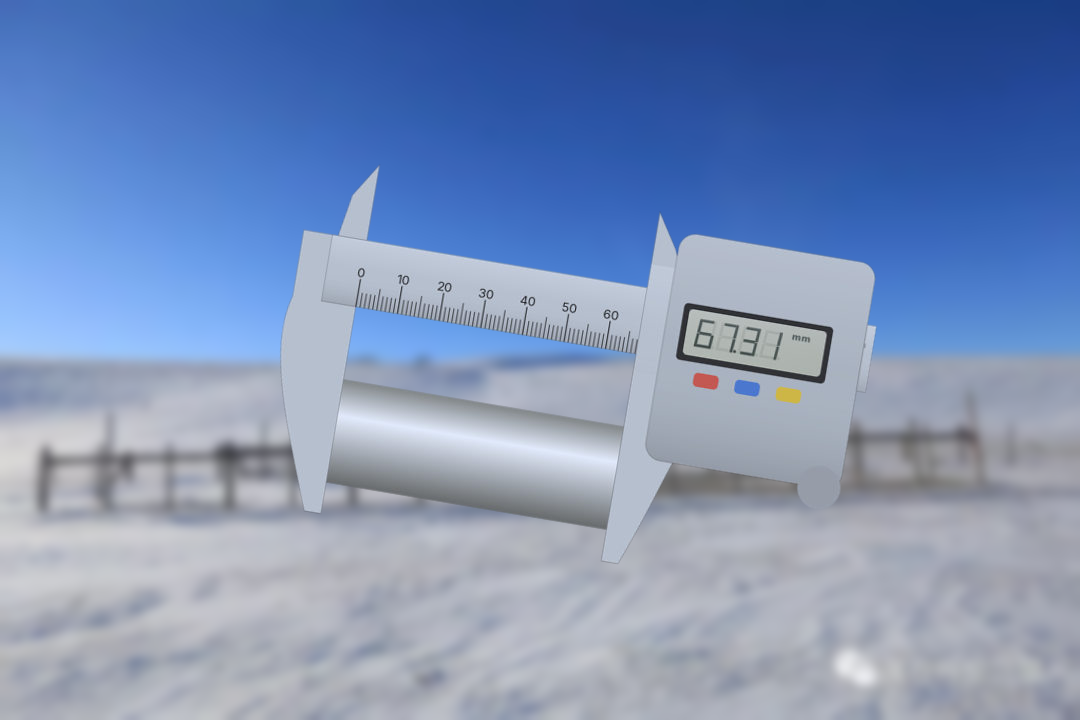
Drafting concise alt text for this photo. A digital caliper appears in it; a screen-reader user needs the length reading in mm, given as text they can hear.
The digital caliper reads 67.31 mm
